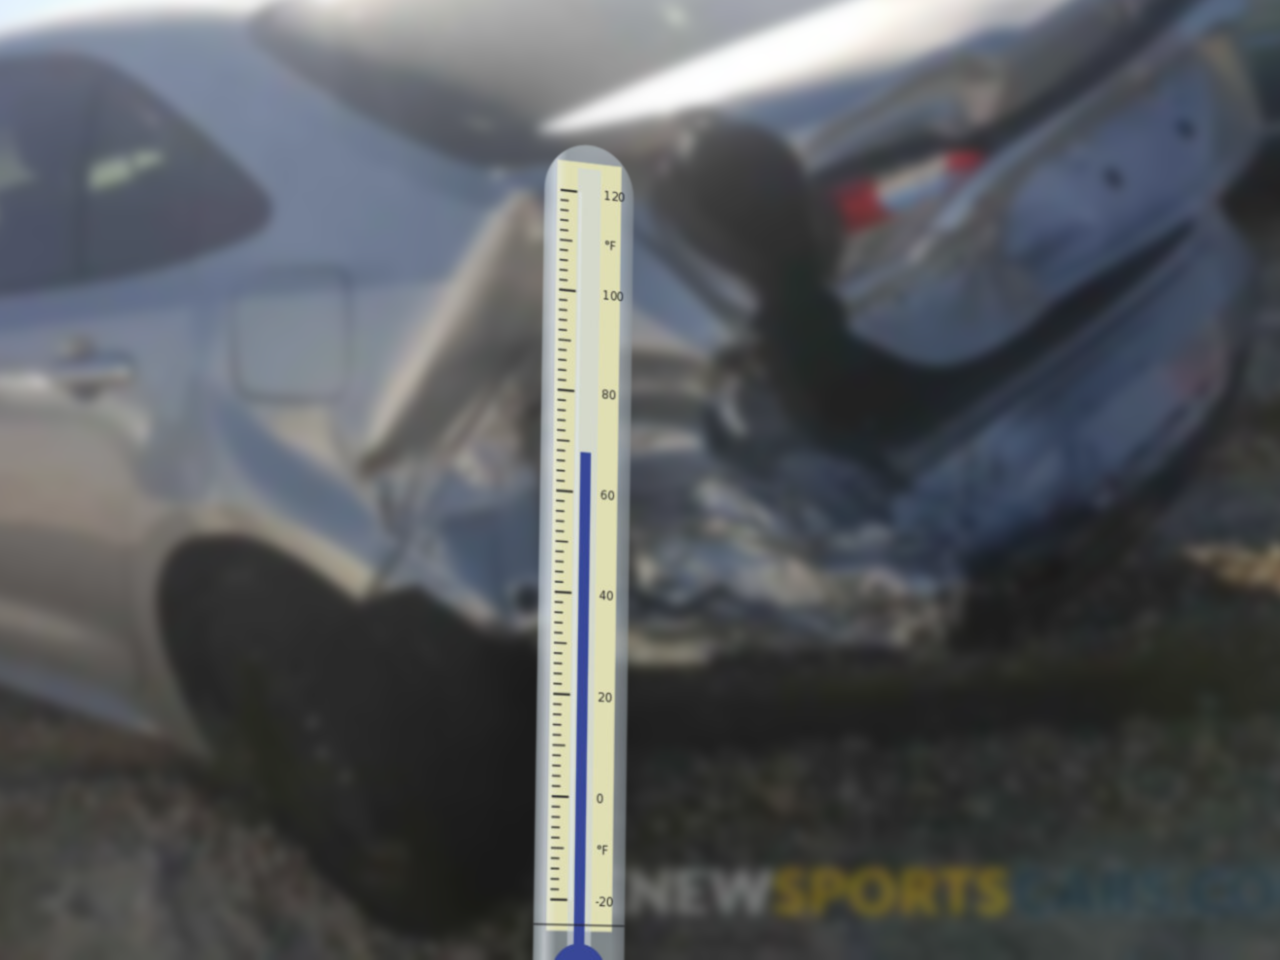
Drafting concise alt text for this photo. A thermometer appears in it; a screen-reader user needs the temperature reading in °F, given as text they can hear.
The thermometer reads 68 °F
